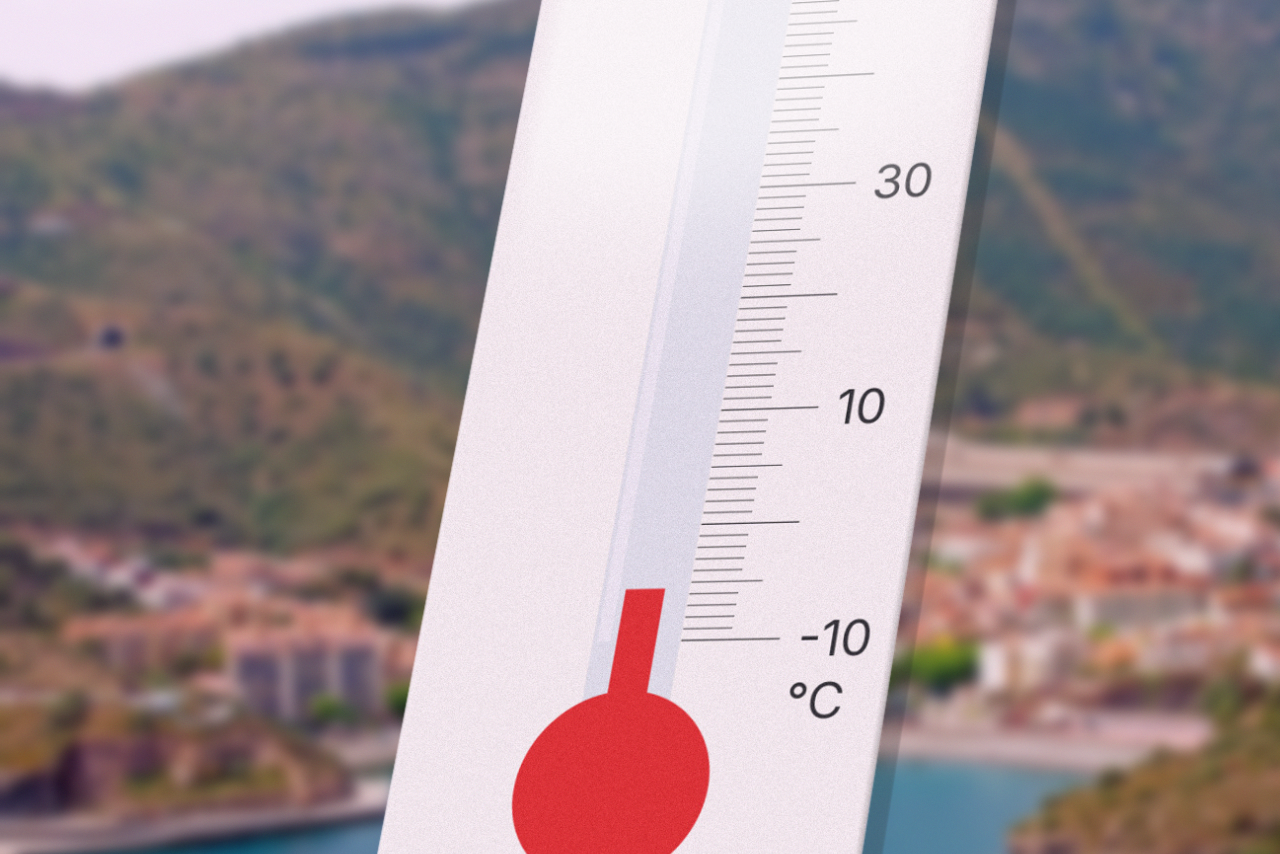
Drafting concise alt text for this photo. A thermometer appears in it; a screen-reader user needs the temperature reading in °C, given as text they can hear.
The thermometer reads -5.5 °C
